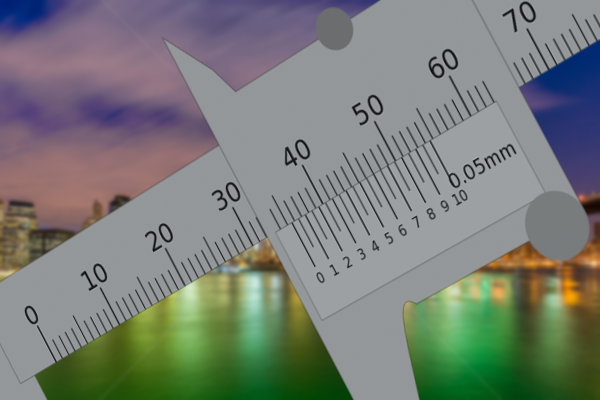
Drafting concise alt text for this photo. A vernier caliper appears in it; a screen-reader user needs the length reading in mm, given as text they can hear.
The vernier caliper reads 35.6 mm
